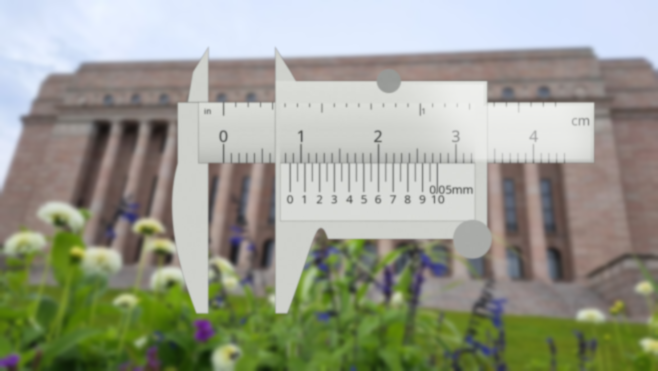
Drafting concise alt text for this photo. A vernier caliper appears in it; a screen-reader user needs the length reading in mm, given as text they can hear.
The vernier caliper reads 8.6 mm
